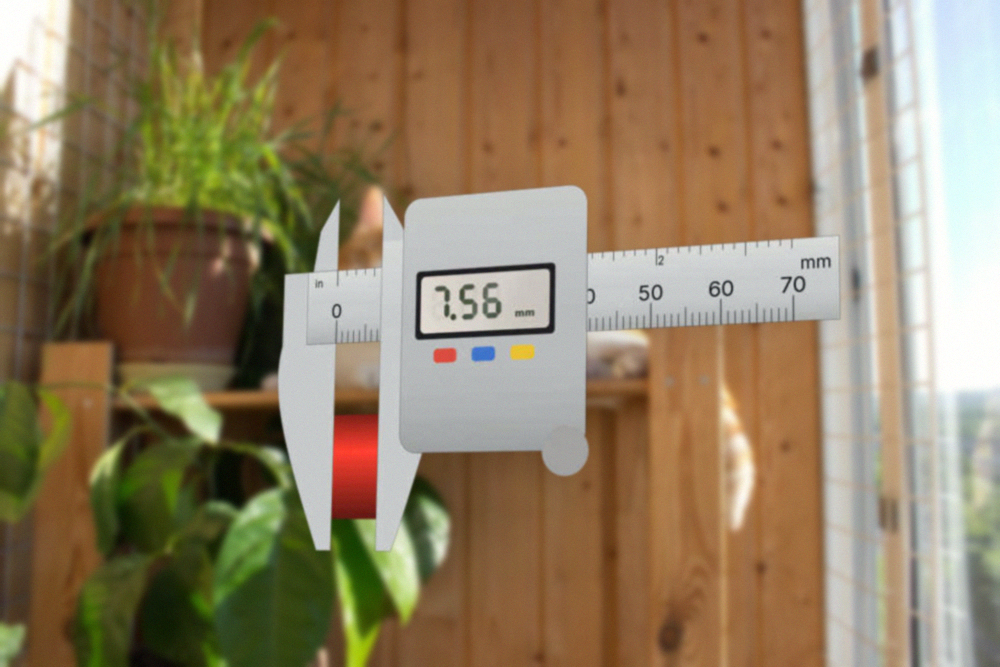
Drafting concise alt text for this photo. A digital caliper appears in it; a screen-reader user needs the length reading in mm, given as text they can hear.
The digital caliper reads 7.56 mm
